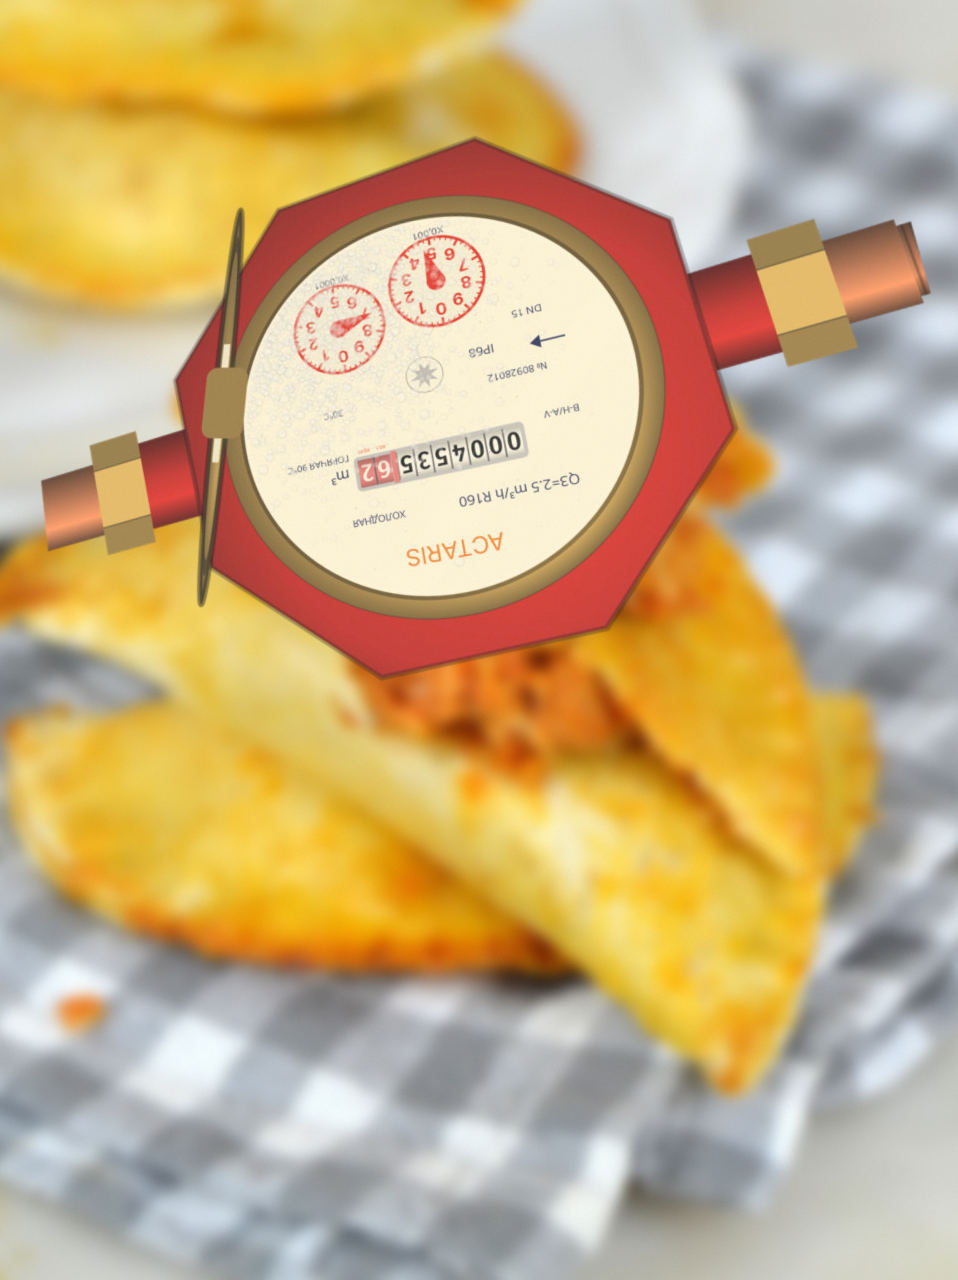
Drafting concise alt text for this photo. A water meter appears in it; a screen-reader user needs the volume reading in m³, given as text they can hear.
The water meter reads 4535.6247 m³
